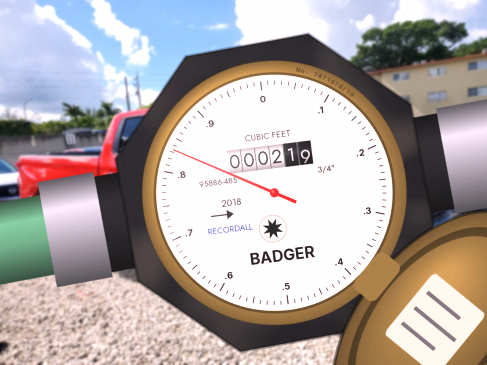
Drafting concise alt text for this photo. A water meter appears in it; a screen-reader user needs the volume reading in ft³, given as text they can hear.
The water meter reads 218.83 ft³
